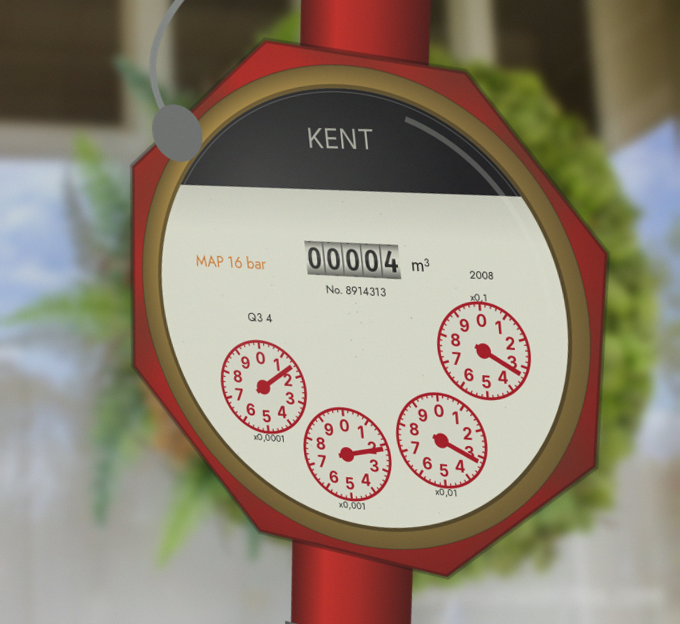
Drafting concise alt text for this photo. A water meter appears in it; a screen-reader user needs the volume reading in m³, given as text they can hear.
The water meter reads 4.3321 m³
